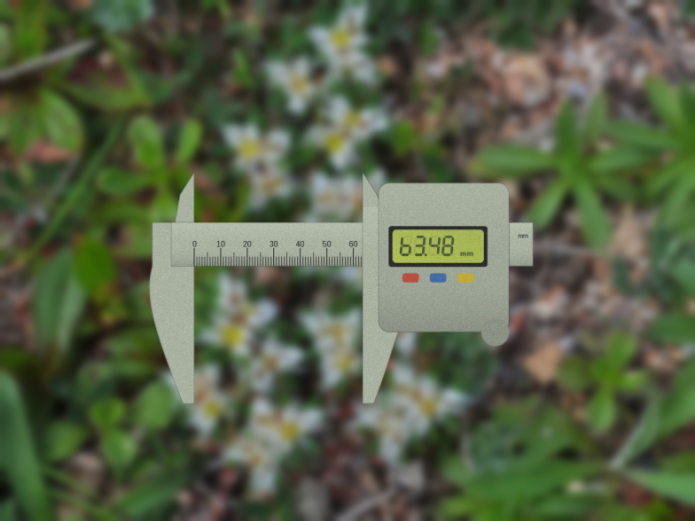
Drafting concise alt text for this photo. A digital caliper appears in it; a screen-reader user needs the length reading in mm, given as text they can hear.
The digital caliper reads 63.48 mm
